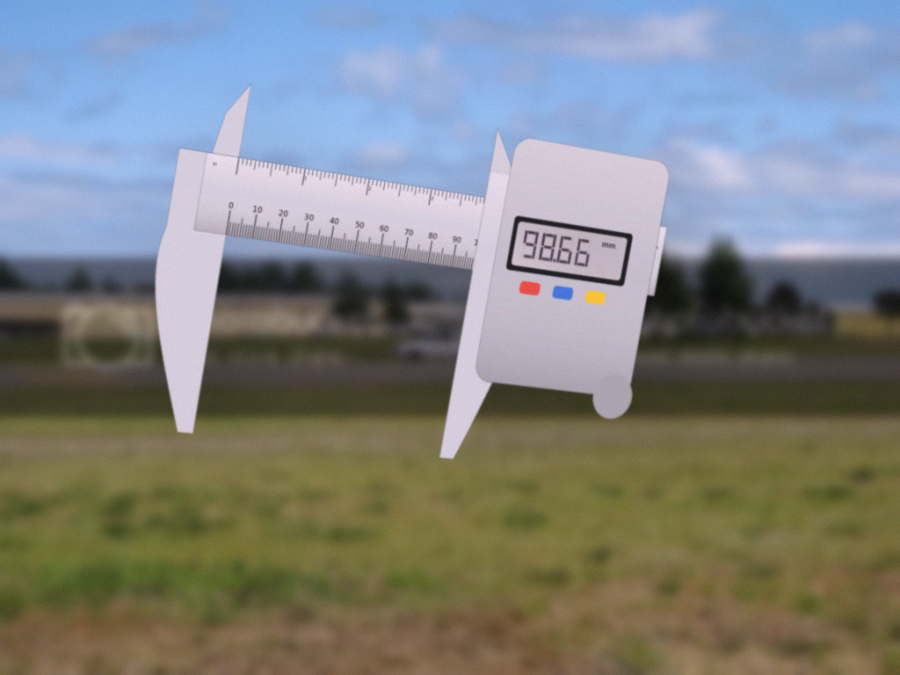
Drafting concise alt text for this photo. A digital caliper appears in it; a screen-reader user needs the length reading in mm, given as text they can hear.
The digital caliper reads 98.66 mm
